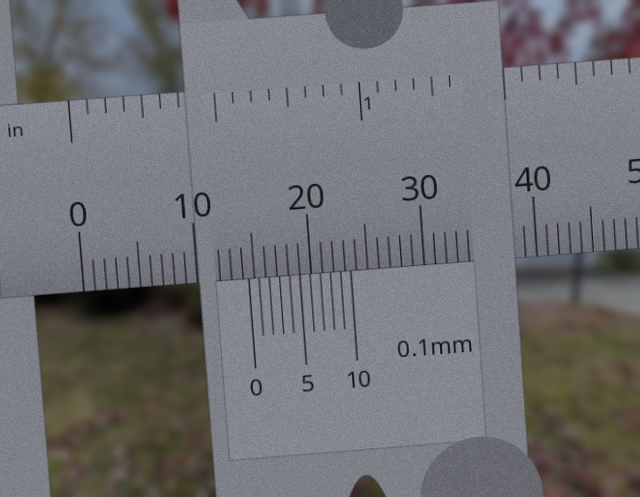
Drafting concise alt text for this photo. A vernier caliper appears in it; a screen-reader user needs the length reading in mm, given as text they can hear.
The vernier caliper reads 14.5 mm
